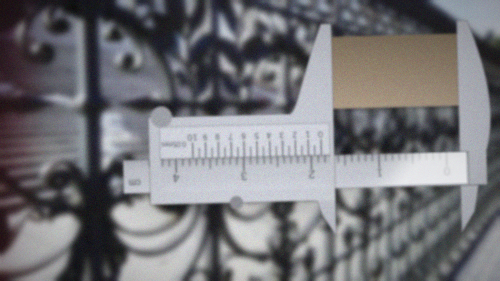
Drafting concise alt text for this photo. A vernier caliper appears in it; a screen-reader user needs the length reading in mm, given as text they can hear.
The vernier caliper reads 18.5 mm
